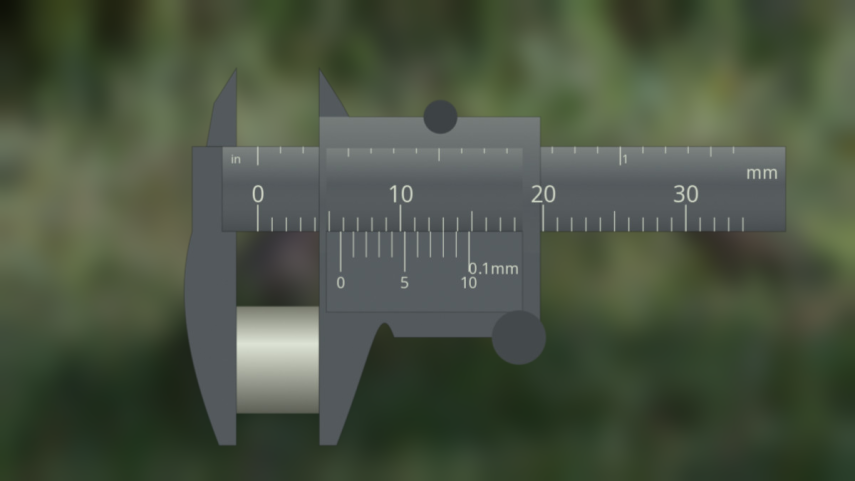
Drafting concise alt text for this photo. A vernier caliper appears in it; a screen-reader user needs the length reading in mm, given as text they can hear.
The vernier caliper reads 5.8 mm
